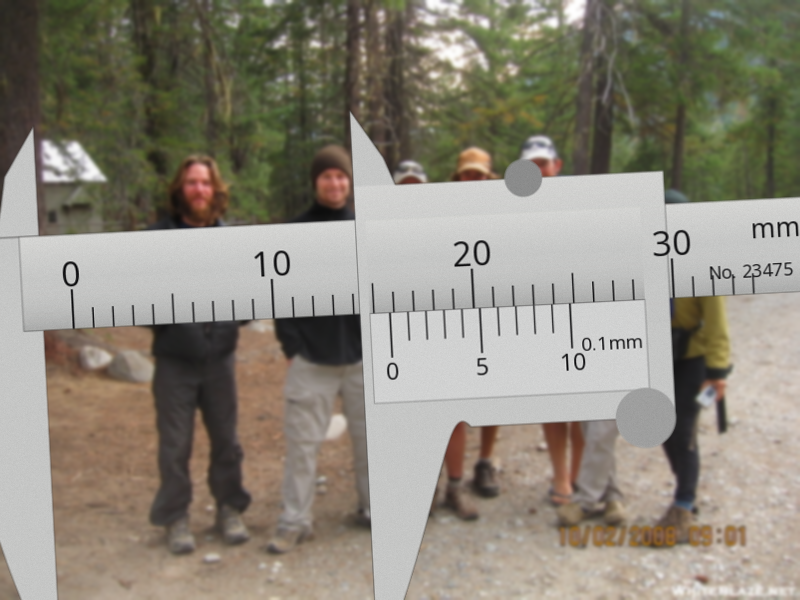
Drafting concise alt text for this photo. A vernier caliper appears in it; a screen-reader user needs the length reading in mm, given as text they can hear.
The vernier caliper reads 15.8 mm
